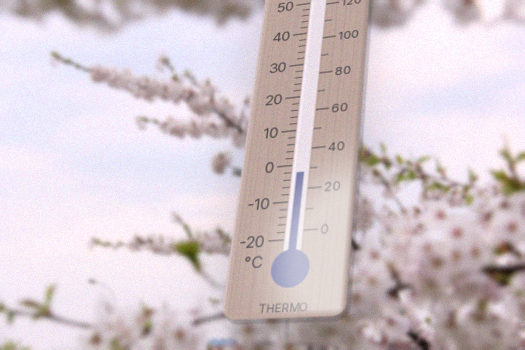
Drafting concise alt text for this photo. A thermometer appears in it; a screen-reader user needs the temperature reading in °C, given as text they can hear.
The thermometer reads -2 °C
